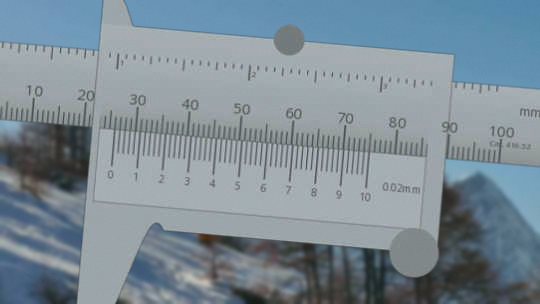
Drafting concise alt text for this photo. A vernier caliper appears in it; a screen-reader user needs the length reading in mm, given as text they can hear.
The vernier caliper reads 26.0 mm
